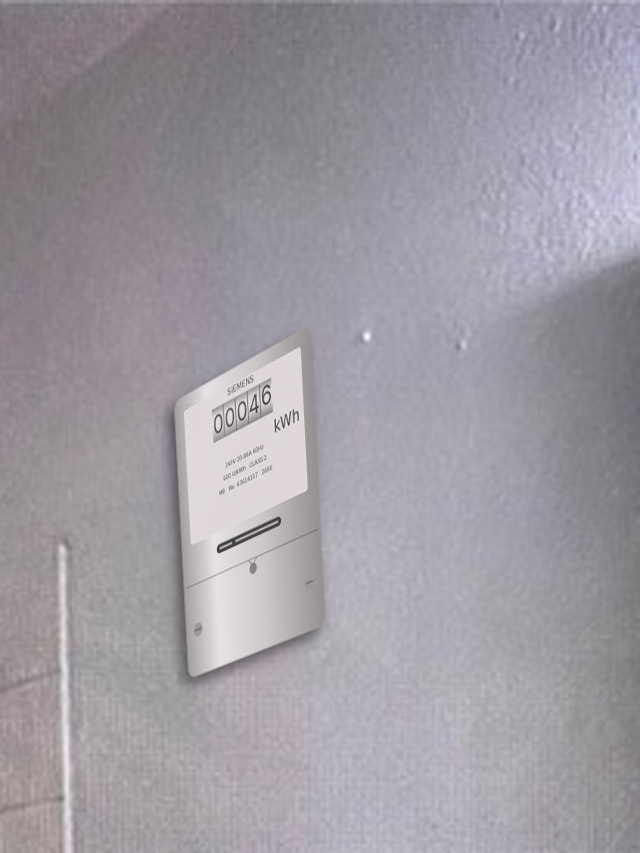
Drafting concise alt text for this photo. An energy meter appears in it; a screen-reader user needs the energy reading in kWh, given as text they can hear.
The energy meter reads 46 kWh
